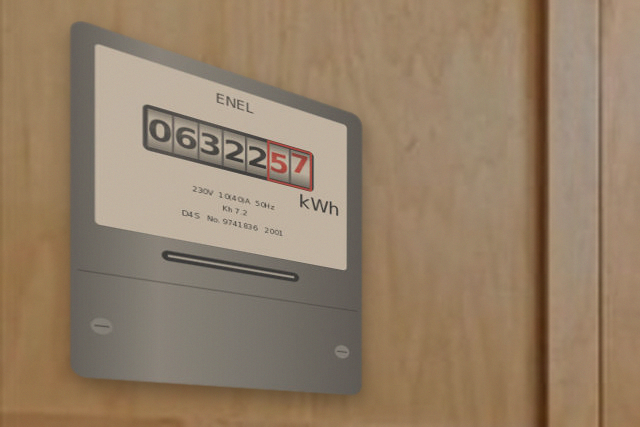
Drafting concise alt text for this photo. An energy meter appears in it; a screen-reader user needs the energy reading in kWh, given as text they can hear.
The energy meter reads 6322.57 kWh
